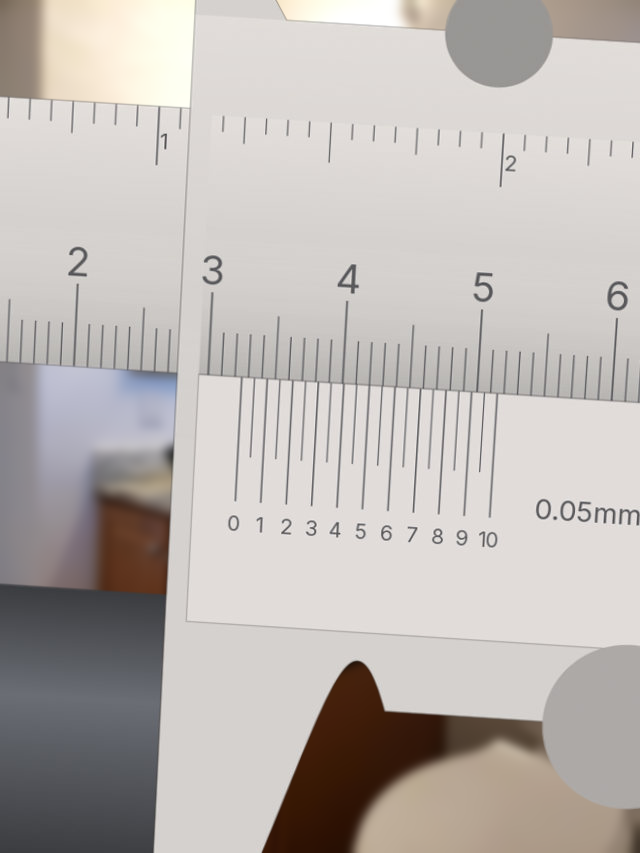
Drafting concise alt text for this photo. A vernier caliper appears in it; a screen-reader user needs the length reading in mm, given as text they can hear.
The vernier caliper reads 32.5 mm
